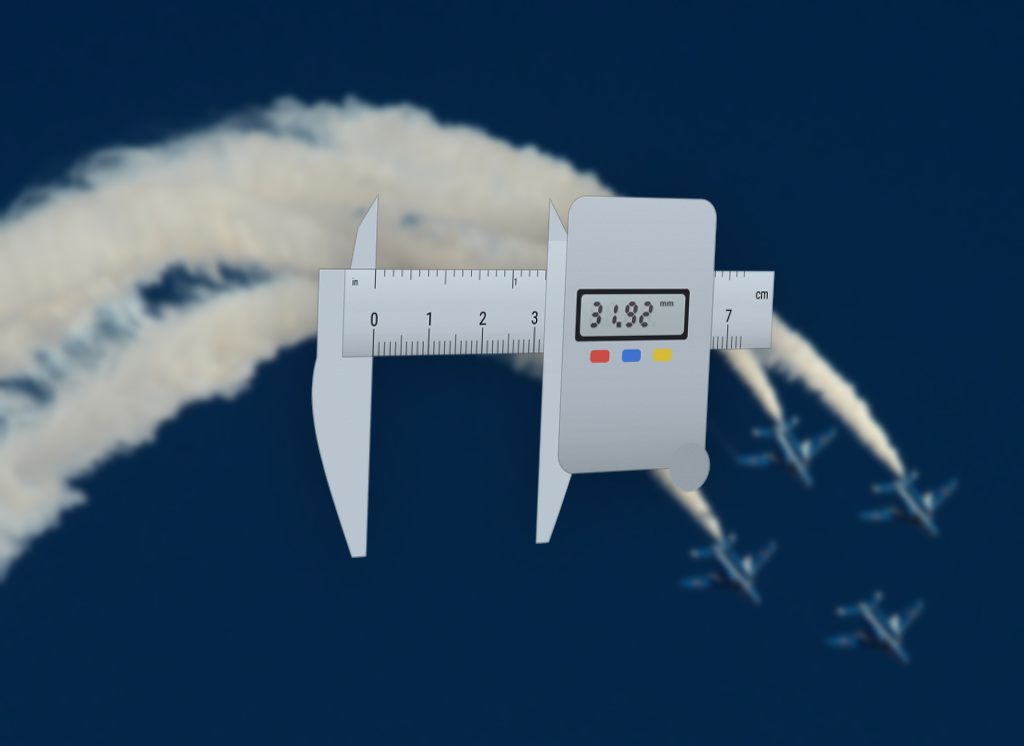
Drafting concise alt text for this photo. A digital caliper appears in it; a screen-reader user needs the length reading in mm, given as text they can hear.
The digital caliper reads 31.92 mm
